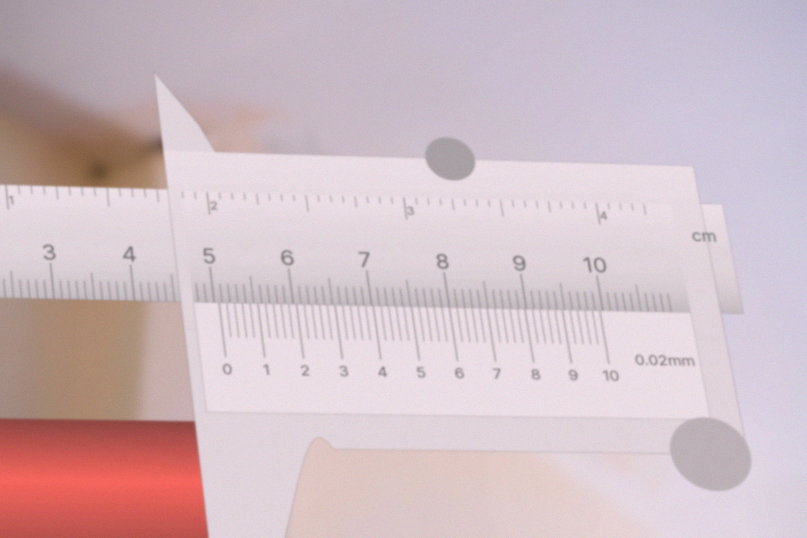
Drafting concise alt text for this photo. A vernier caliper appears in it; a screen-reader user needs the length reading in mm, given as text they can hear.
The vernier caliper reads 50.6 mm
